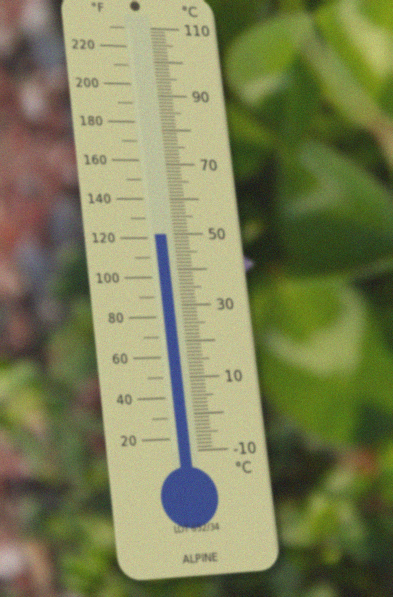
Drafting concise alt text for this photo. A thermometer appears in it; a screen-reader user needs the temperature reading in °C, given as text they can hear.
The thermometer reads 50 °C
